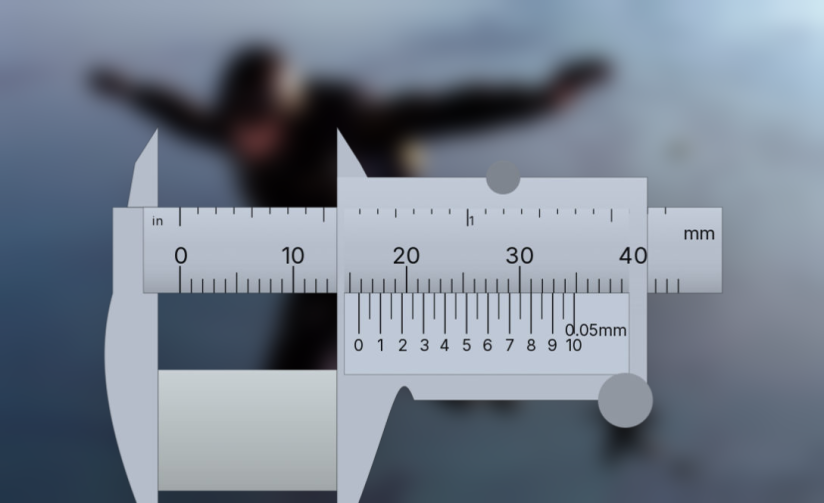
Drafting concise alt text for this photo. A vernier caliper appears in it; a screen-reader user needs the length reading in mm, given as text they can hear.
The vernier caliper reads 15.8 mm
